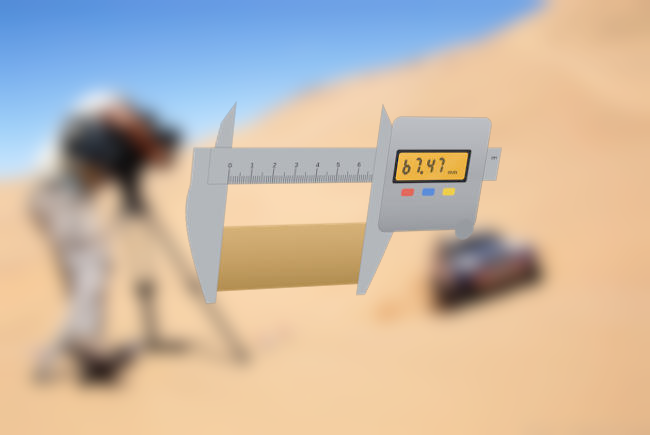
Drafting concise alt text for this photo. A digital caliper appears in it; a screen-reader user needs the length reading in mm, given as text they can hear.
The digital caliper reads 67.47 mm
